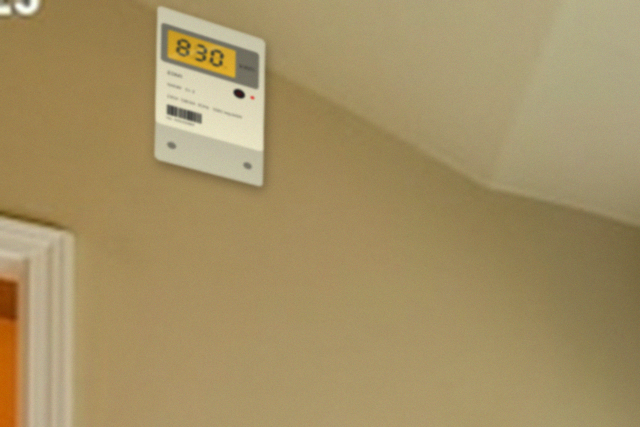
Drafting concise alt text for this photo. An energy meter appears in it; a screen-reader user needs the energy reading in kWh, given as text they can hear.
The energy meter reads 830 kWh
